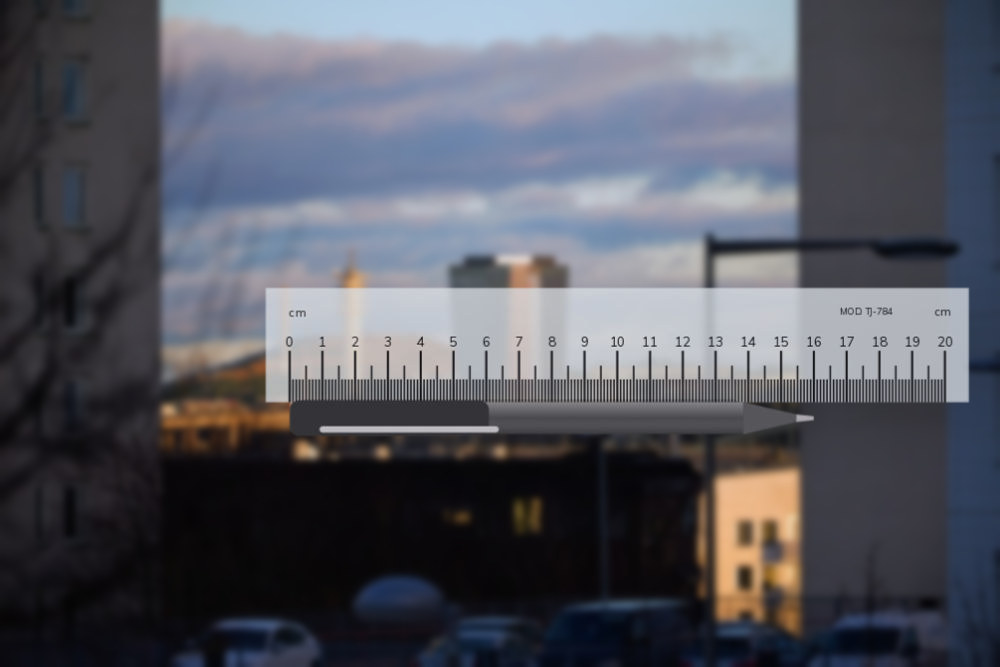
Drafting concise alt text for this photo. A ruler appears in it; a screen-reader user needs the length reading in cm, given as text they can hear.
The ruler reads 16 cm
